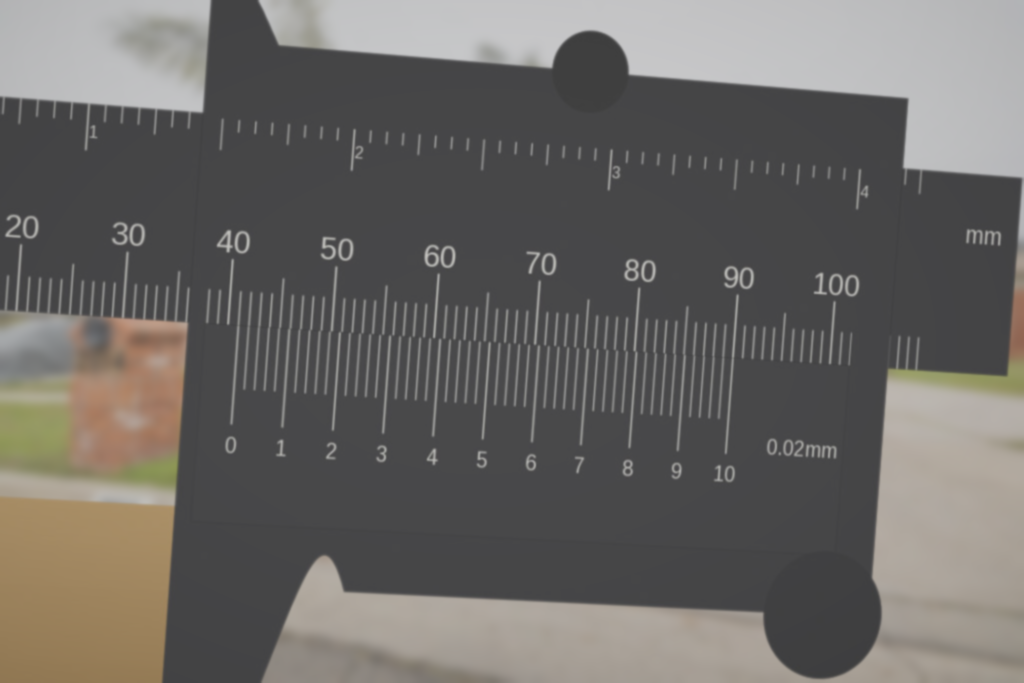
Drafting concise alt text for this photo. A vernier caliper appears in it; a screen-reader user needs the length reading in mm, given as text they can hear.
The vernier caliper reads 41.0 mm
